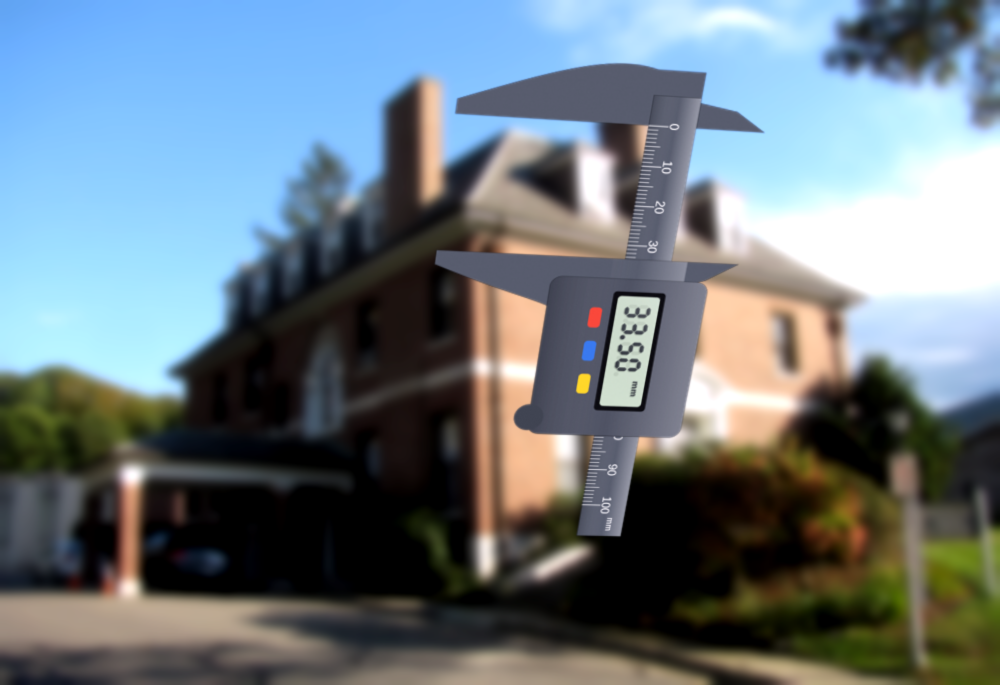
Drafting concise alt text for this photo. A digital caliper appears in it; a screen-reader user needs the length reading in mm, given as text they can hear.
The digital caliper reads 33.50 mm
